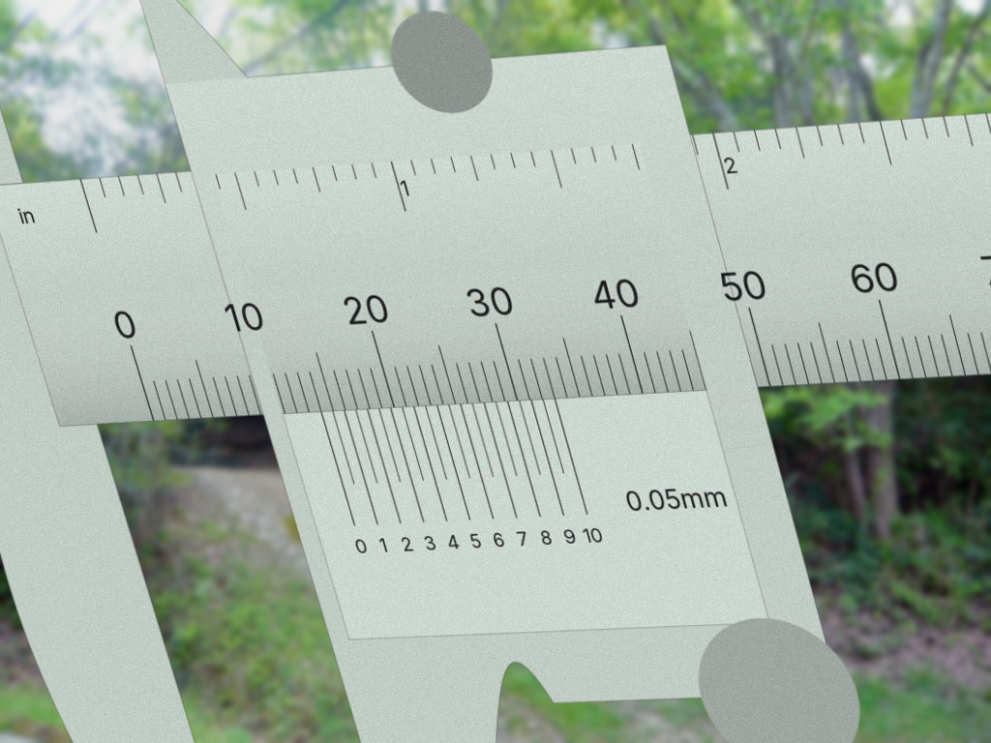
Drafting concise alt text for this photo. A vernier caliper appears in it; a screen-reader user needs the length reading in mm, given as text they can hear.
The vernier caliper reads 14.0 mm
